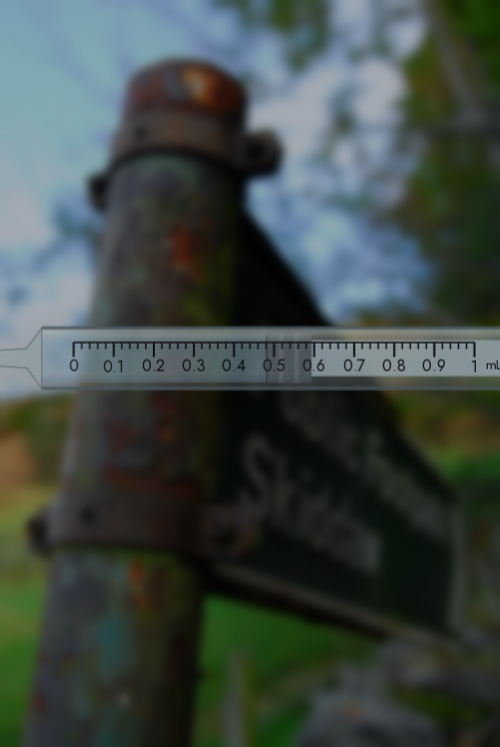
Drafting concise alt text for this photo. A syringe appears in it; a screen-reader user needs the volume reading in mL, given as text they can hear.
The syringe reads 0.48 mL
